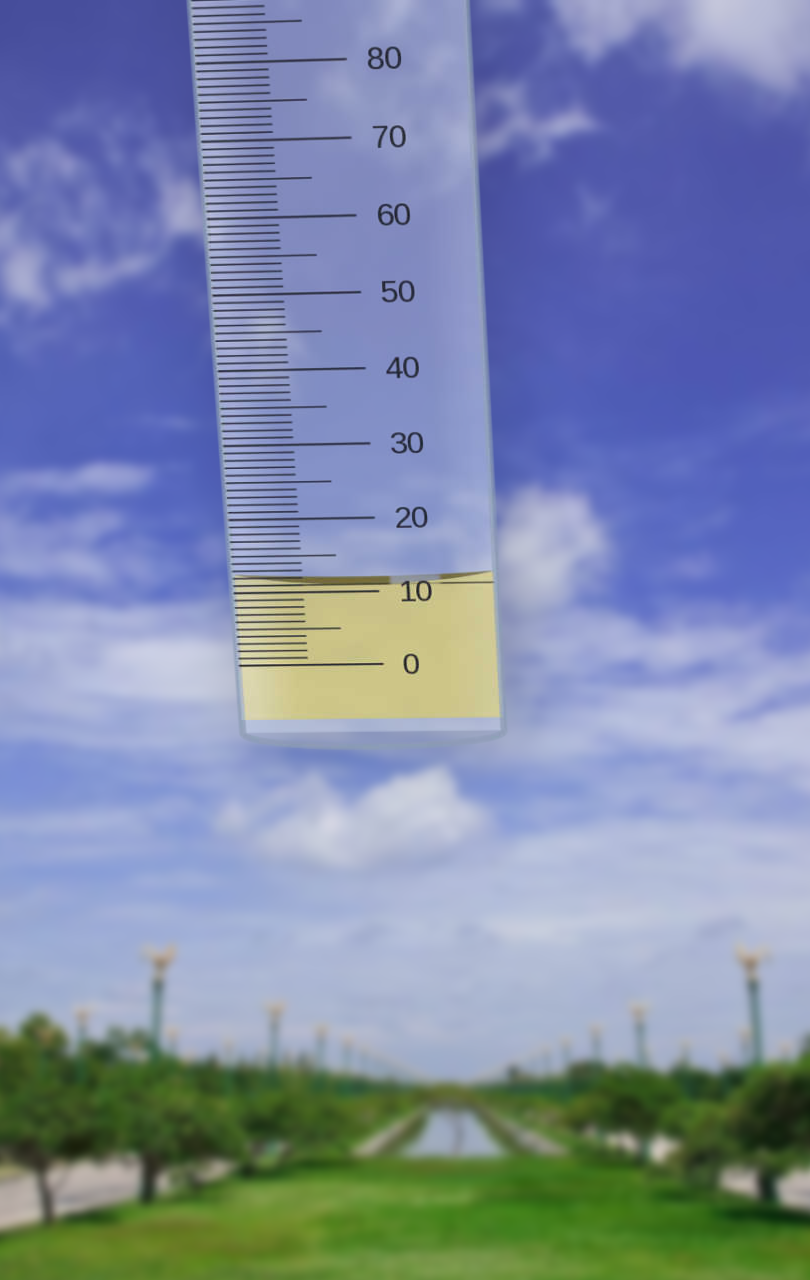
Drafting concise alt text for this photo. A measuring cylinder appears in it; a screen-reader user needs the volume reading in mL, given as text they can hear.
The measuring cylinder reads 11 mL
